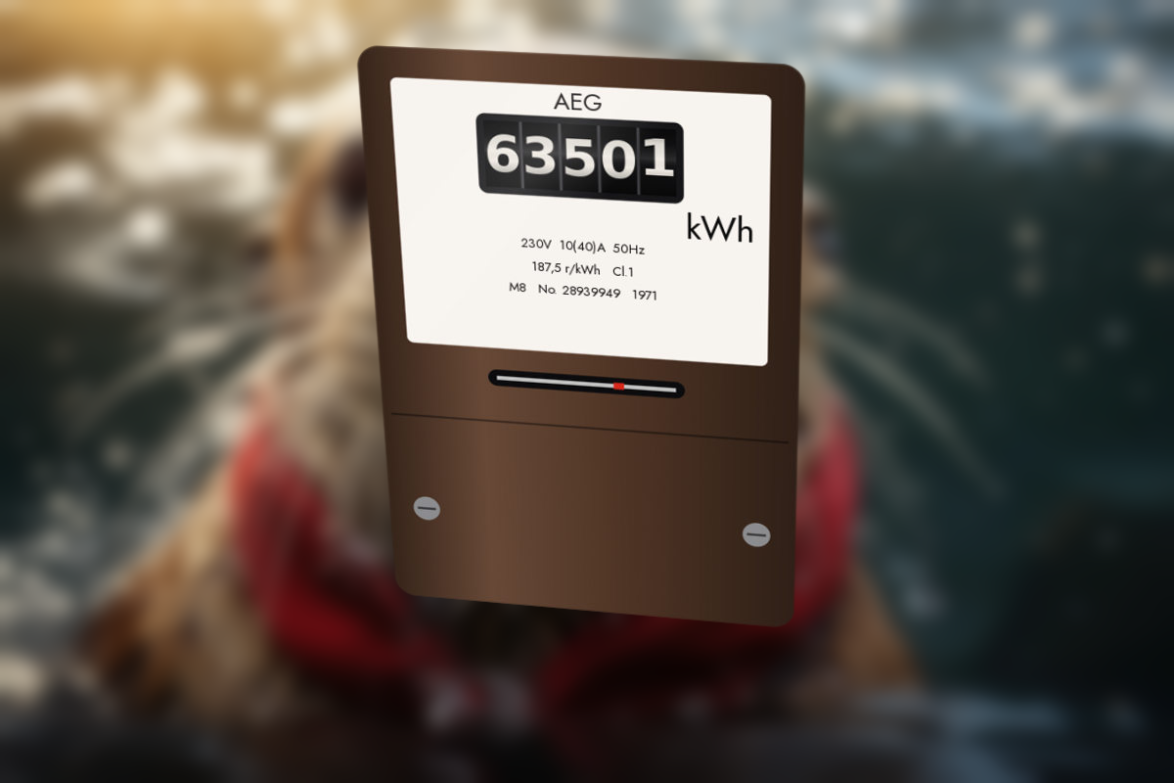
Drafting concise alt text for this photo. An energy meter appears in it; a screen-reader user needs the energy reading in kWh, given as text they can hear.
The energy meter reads 63501 kWh
